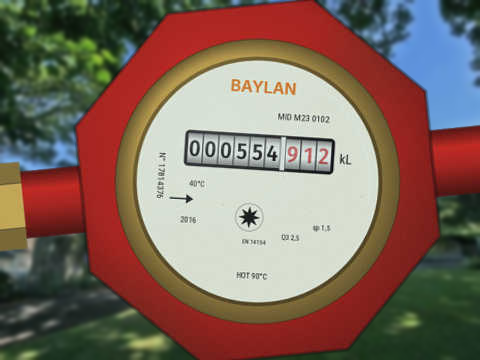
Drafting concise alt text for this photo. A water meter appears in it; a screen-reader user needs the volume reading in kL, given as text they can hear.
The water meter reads 554.912 kL
